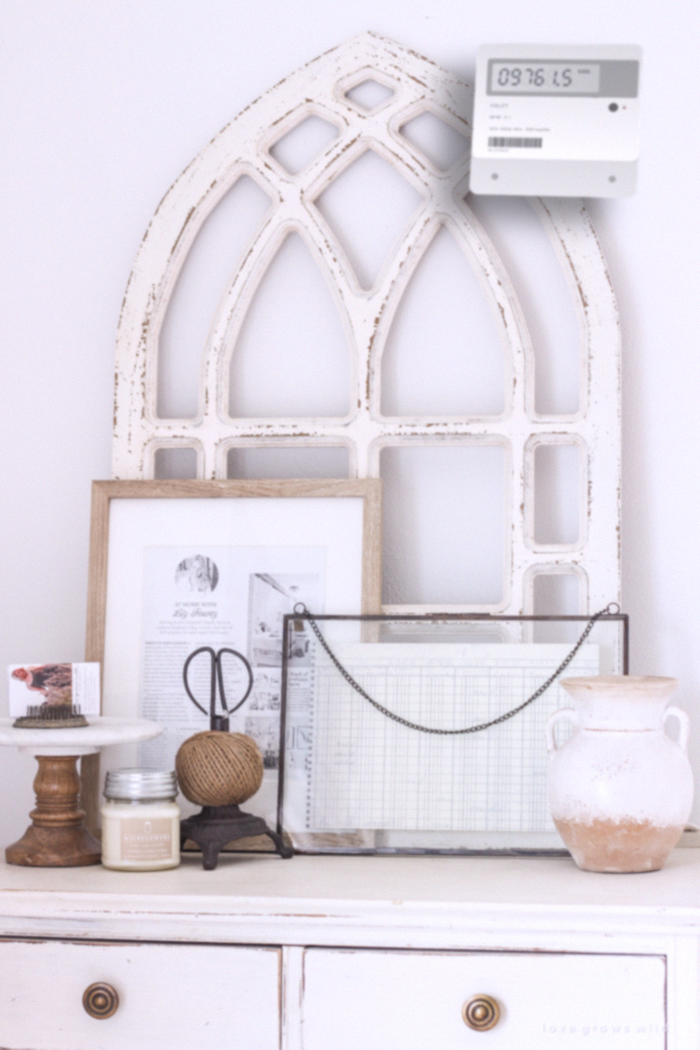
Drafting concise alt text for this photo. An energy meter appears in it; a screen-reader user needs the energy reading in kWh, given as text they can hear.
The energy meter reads 9761.5 kWh
